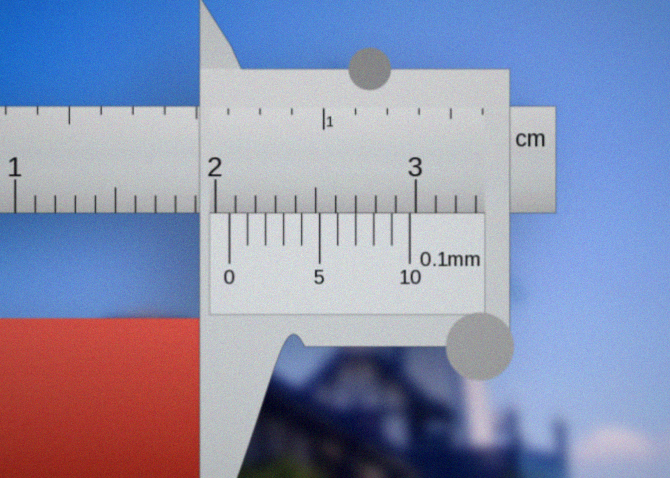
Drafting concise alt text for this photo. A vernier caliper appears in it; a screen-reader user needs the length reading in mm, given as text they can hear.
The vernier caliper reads 20.7 mm
